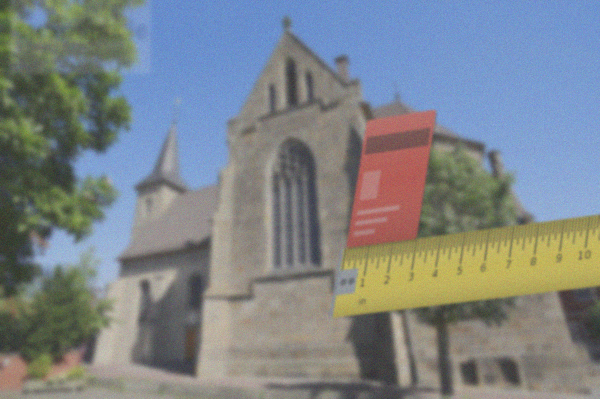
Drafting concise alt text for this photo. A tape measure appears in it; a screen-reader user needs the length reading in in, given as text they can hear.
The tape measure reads 3 in
